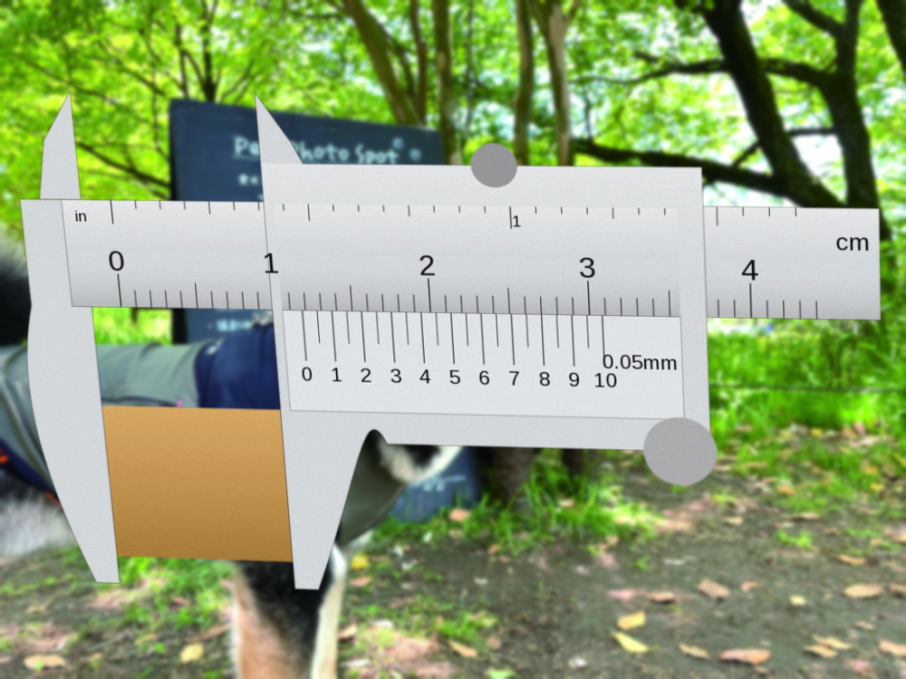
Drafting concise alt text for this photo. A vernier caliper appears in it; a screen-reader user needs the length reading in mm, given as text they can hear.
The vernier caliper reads 11.8 mm
